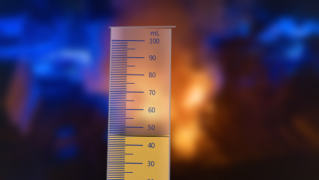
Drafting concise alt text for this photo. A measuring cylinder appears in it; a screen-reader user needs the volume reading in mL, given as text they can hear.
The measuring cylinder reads 45 mL
